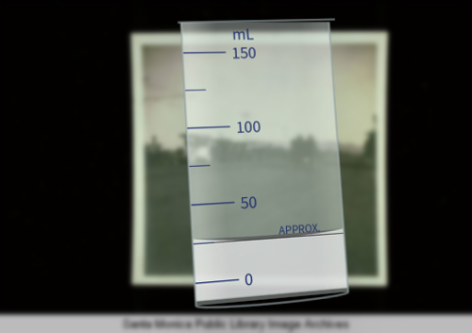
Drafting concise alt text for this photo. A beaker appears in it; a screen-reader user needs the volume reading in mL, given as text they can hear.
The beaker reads 25 mL
